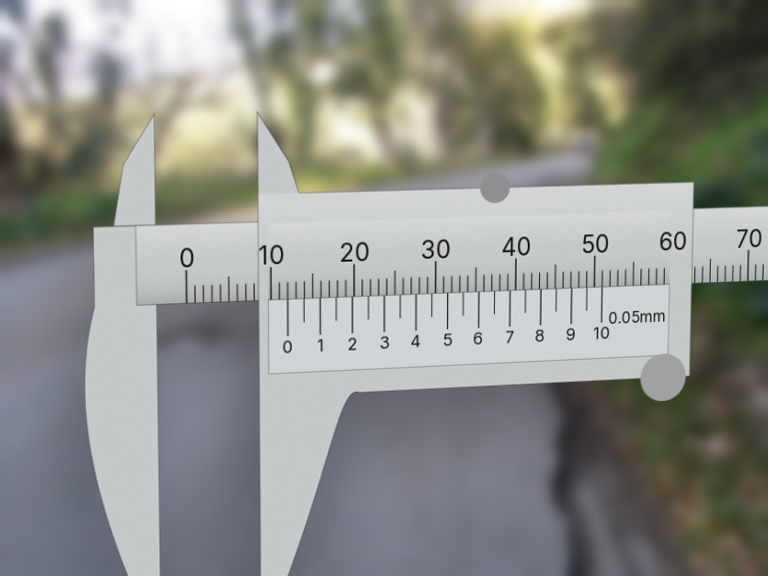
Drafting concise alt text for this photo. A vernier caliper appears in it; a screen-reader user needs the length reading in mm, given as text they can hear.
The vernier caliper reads 12.0 mm
